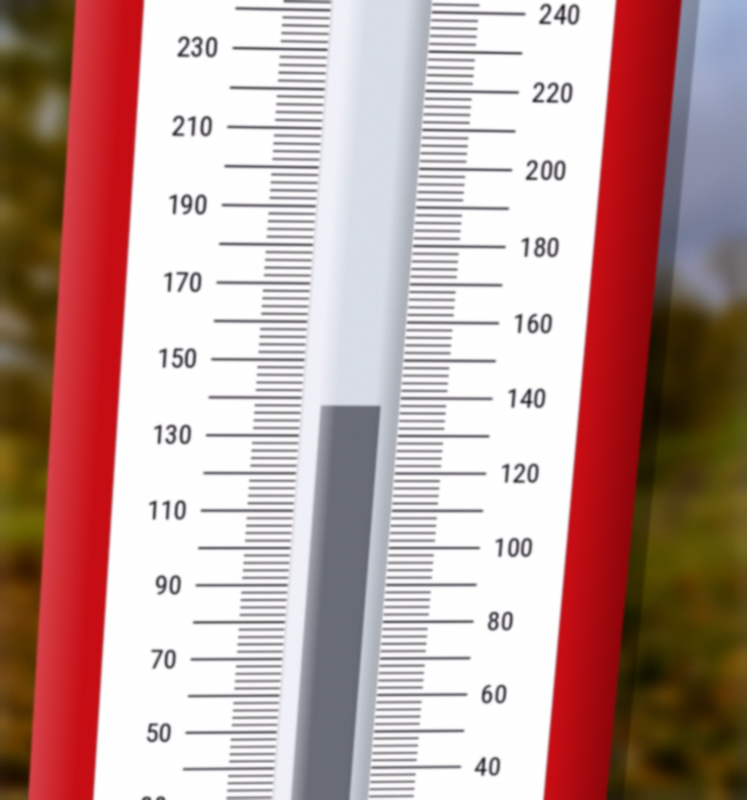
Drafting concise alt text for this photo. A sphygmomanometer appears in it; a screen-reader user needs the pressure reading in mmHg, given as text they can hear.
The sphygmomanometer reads 138 mmHg
